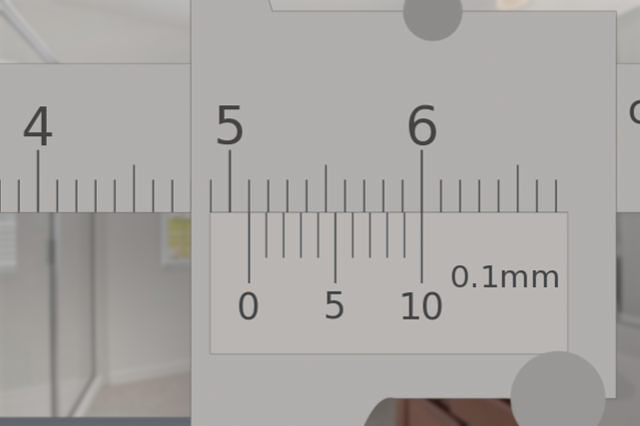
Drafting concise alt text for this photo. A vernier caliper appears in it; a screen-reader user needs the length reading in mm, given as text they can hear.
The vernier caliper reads 51.0 mm
